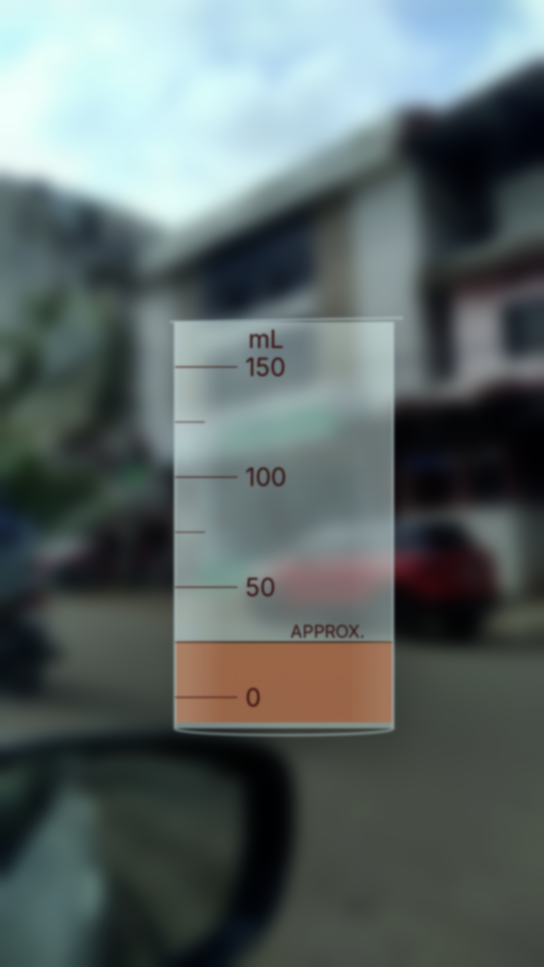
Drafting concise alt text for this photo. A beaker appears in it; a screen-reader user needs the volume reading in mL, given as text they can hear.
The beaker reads 25 mL
